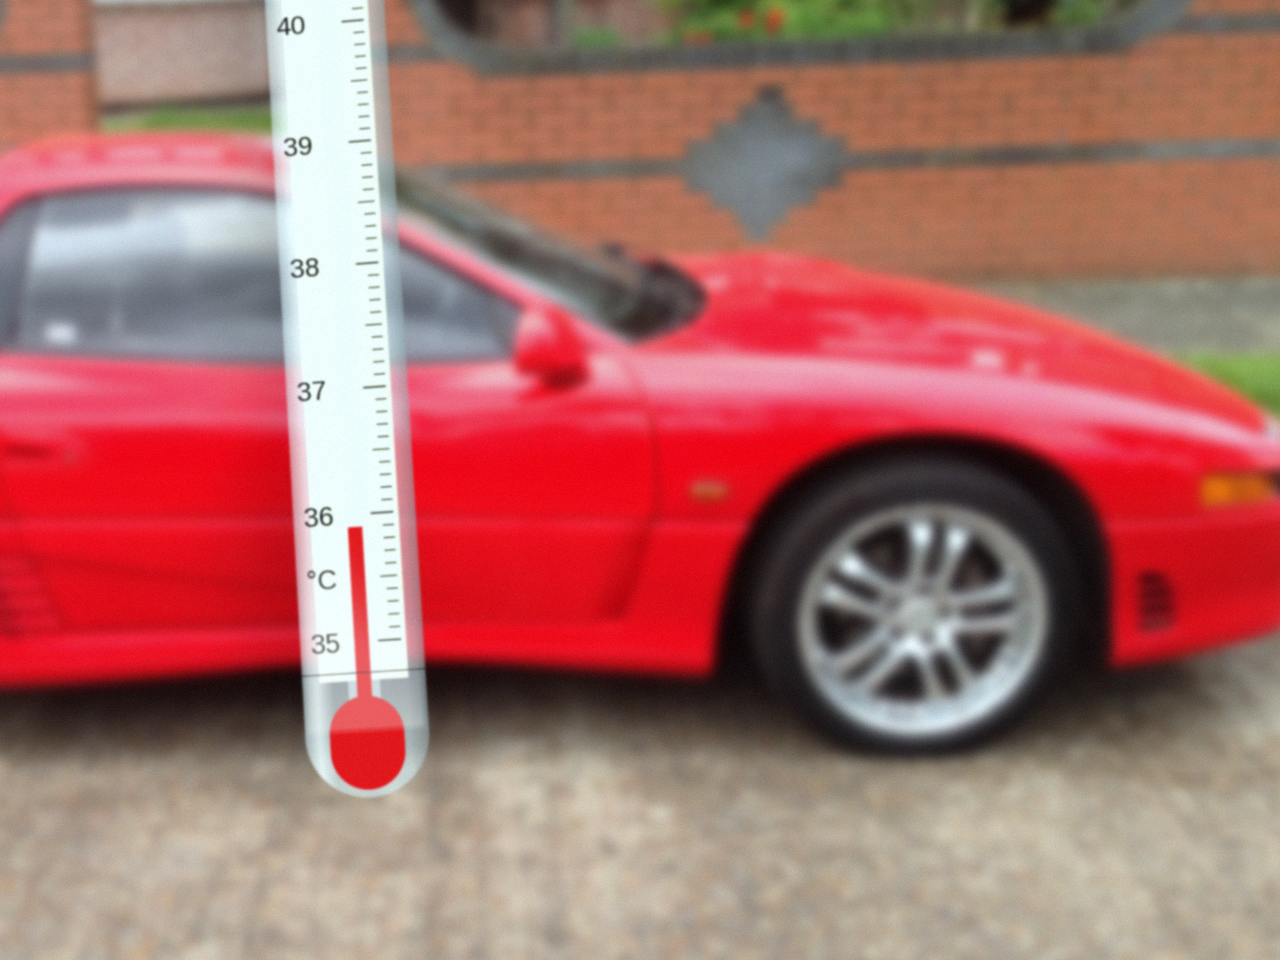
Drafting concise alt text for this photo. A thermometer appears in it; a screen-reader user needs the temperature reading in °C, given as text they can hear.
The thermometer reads 35.9 °C
